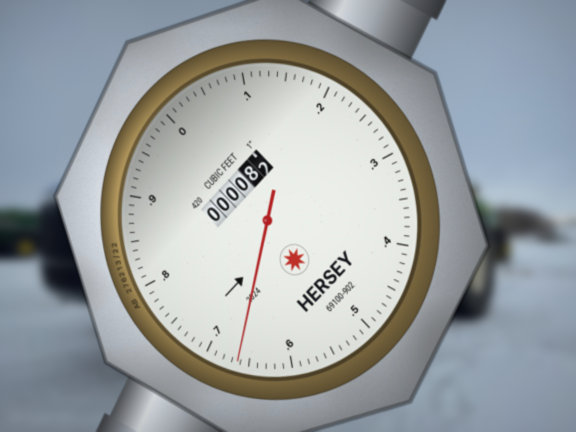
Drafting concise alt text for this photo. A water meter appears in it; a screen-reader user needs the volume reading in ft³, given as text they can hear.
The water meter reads 81.66 ft³
